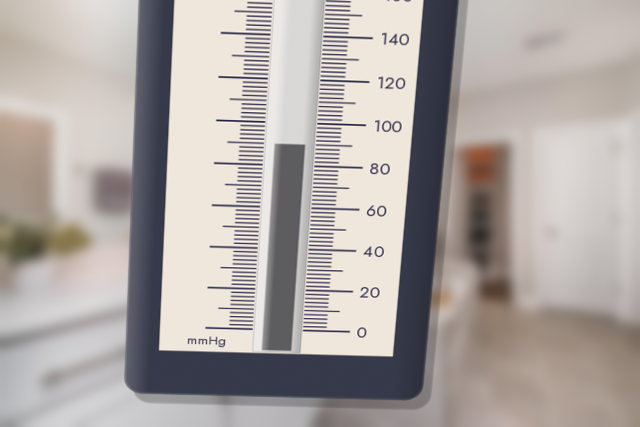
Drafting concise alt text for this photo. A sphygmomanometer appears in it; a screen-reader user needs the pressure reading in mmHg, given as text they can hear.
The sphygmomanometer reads 90 mmHg
